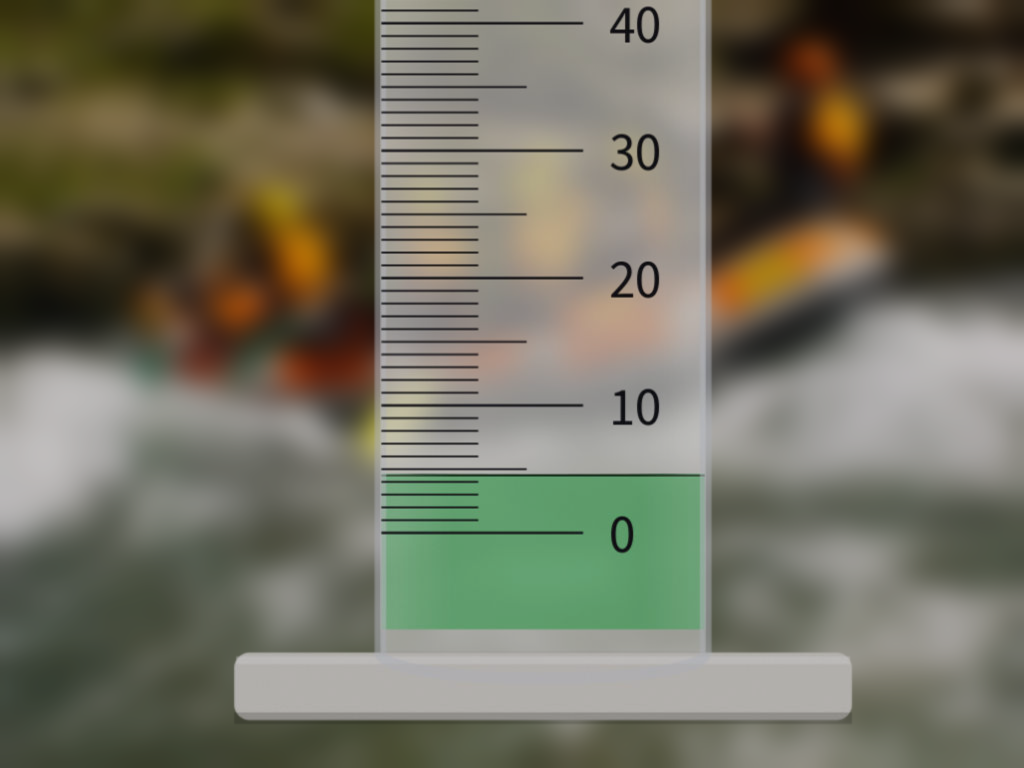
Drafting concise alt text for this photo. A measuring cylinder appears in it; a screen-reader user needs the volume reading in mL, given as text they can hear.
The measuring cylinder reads 4.5 mL
